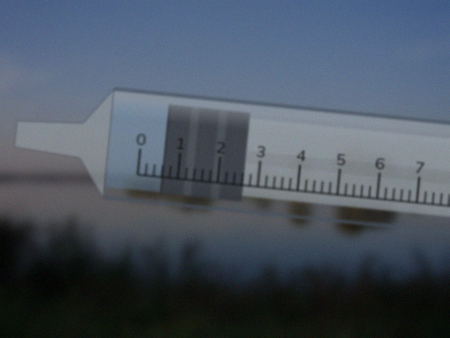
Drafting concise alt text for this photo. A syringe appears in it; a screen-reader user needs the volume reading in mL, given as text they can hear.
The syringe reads 0.6 mL
